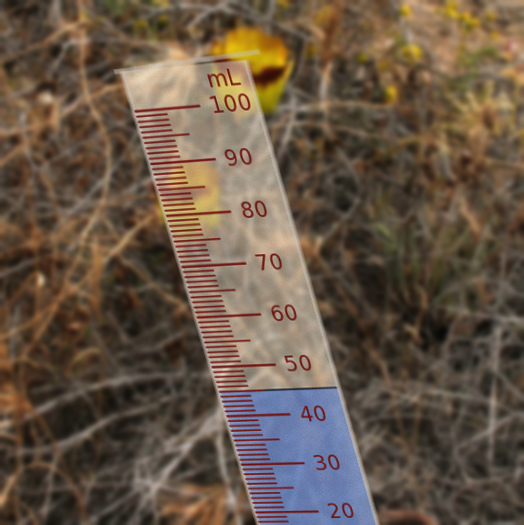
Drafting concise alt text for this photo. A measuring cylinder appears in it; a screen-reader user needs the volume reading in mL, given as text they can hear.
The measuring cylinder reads 45 mL
